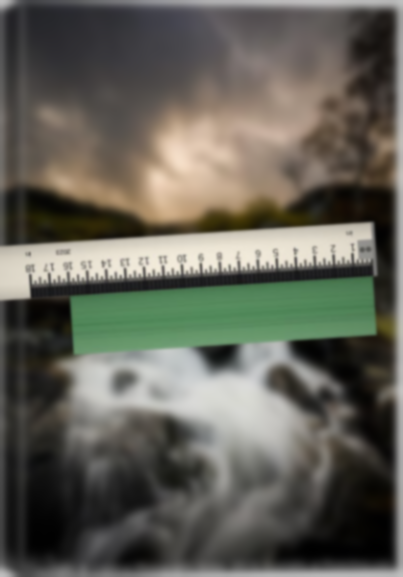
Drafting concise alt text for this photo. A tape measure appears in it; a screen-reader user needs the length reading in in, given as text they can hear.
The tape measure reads 16 in
